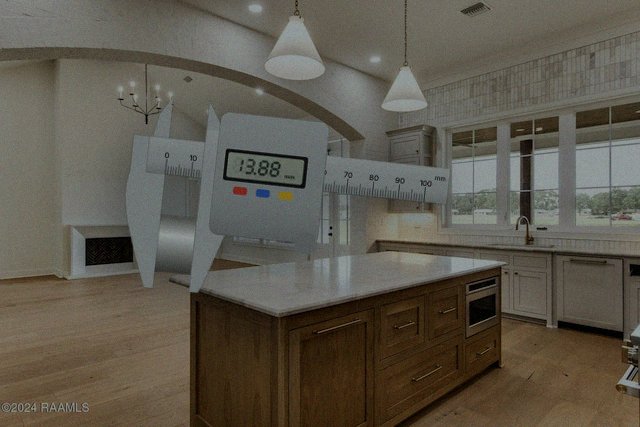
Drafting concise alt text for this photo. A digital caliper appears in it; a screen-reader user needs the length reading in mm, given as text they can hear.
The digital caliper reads 13.88 mm
